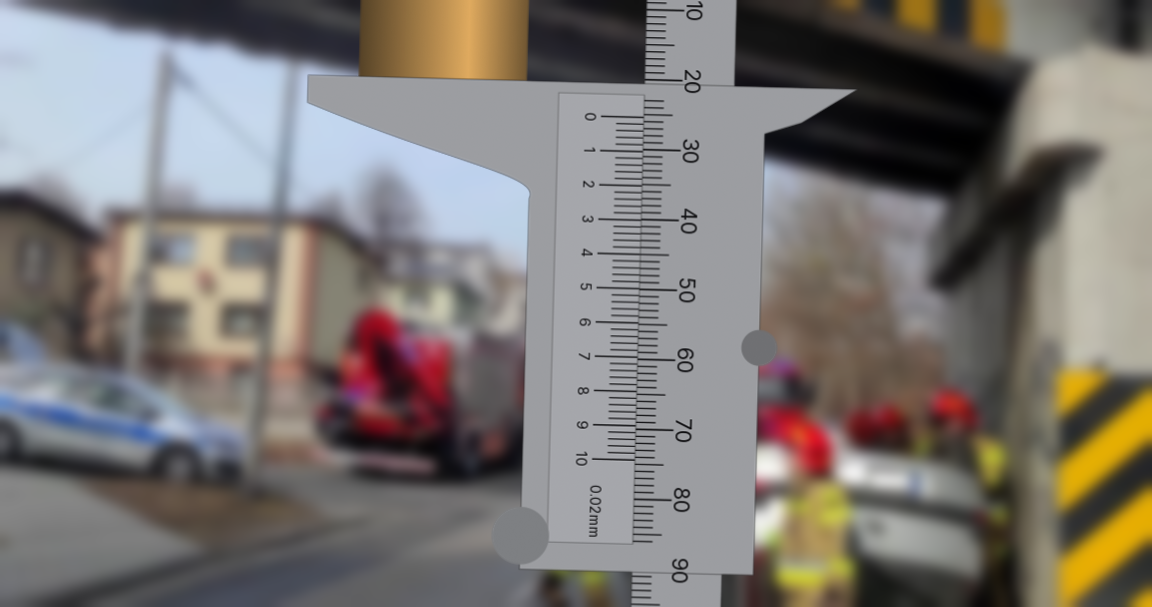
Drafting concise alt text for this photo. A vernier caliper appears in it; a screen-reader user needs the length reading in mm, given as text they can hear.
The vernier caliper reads 25.4 mm
